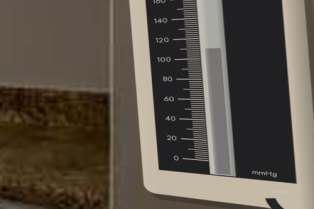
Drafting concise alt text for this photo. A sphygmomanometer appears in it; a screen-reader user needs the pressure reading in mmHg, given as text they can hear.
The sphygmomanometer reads 110 mmHg
